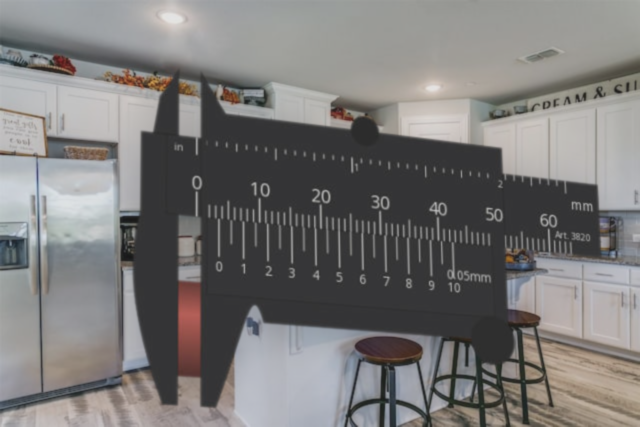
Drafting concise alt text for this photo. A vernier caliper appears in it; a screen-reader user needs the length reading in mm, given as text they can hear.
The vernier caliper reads 3.5 mm
